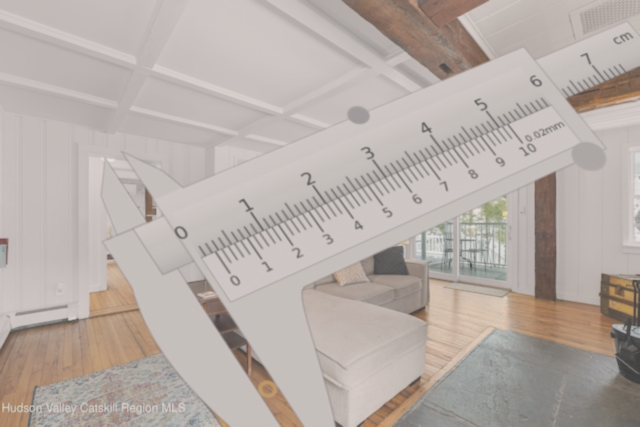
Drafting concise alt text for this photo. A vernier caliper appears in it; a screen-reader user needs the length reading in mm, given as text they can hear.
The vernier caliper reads 2.5 mm
